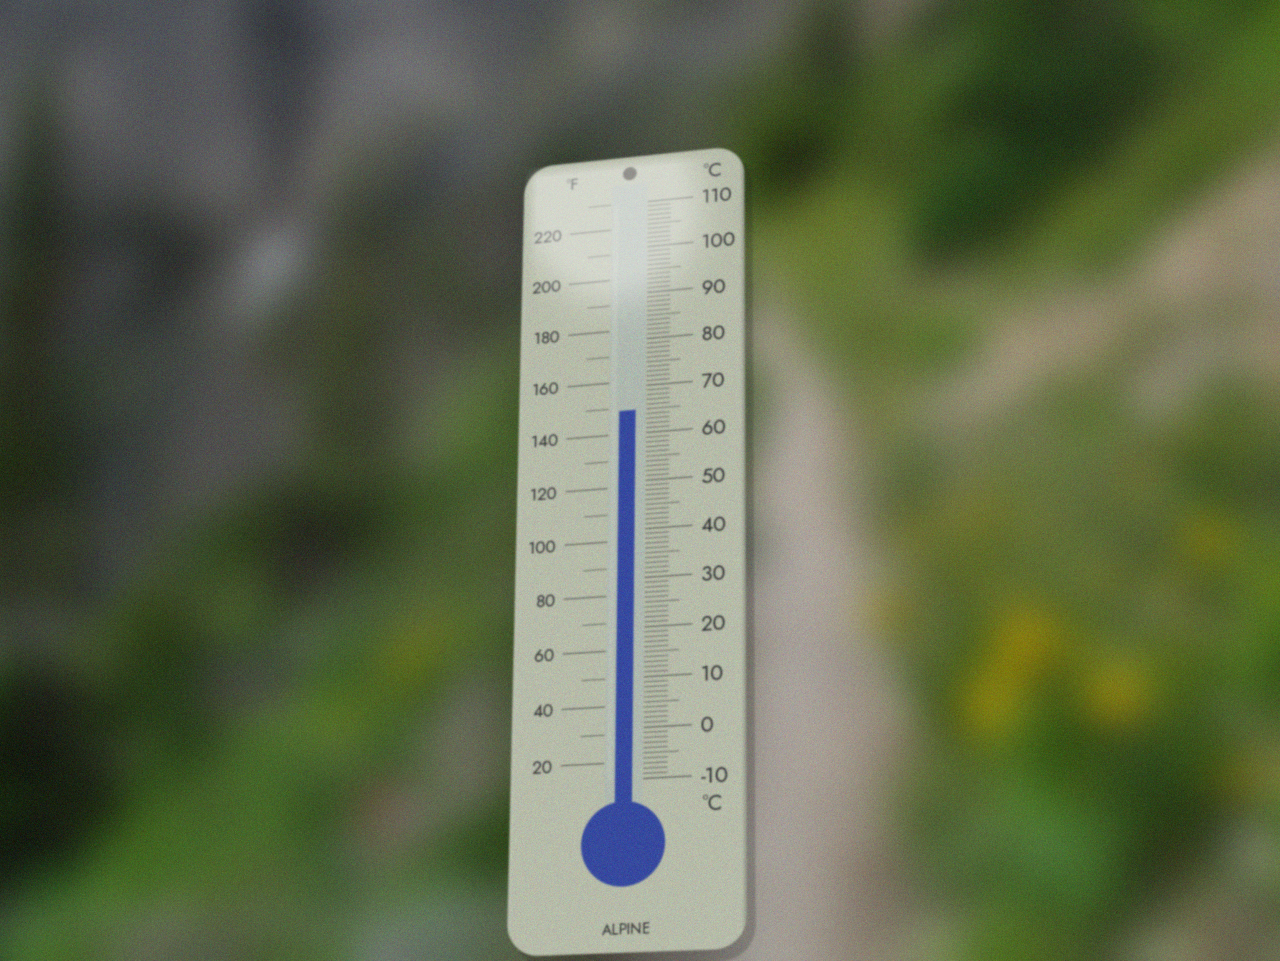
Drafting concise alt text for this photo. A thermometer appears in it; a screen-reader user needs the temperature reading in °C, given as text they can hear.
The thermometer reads 65 °C
